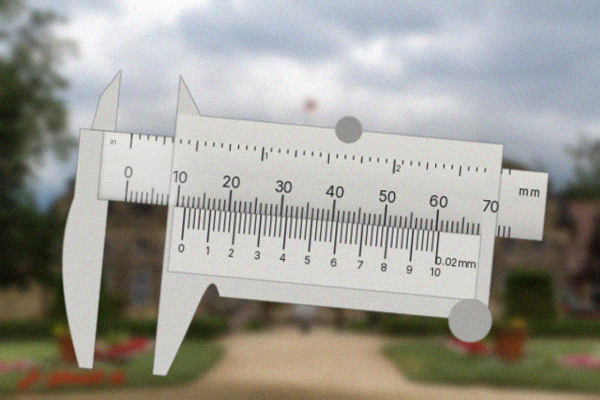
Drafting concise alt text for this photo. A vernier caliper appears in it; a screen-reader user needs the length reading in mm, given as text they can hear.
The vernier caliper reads 11.5 mm
